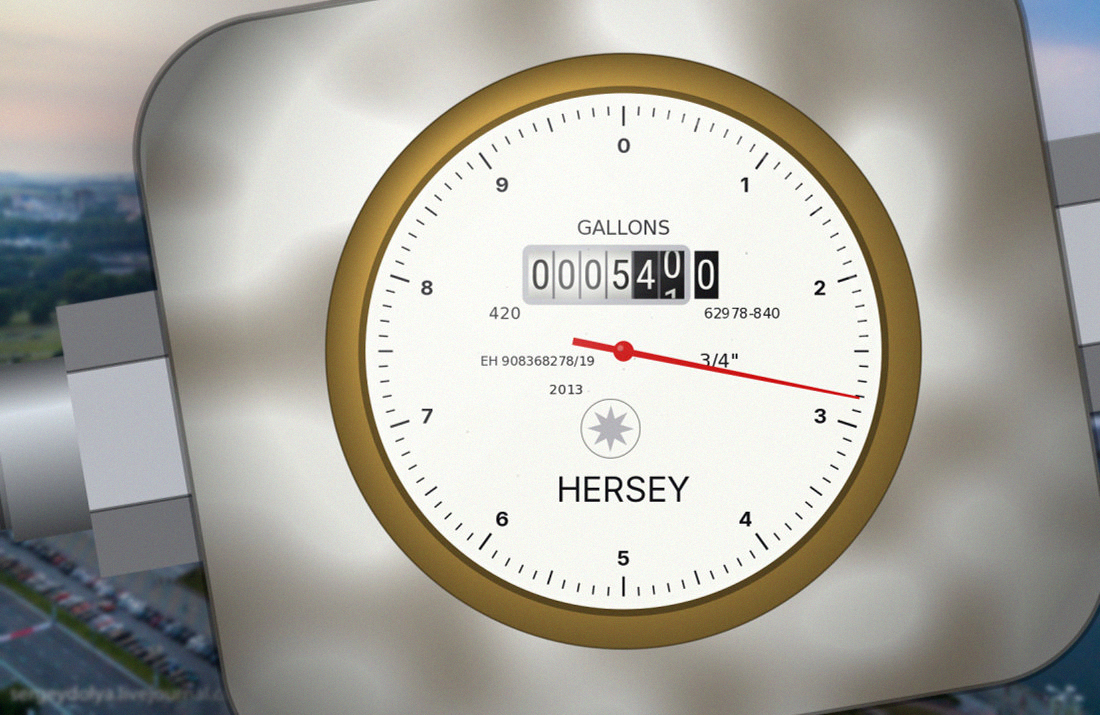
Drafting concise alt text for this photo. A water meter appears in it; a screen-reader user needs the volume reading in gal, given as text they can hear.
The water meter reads 5402.8 gal
